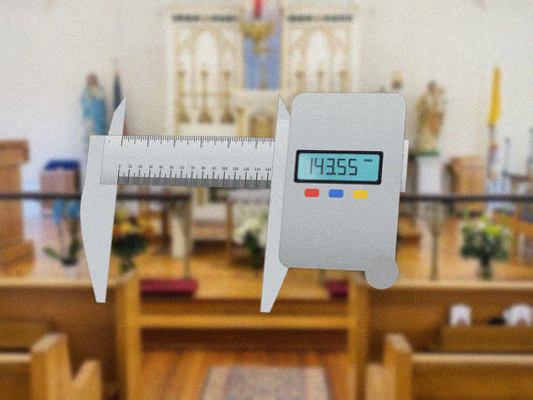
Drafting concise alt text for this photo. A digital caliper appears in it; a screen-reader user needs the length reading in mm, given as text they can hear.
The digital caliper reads 143.55 mm
